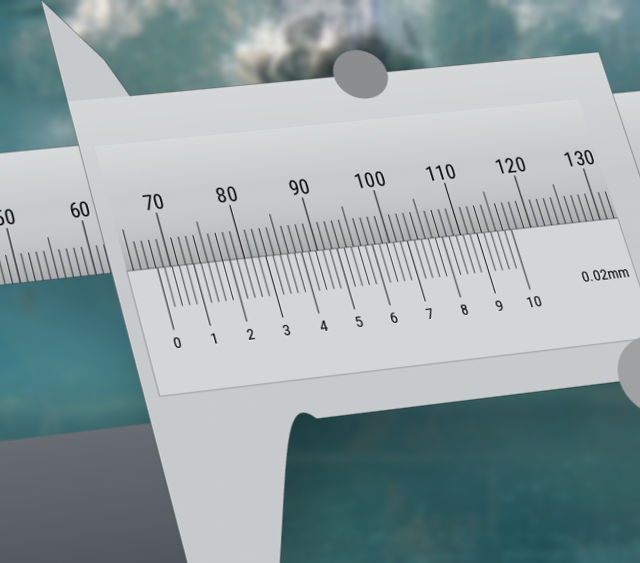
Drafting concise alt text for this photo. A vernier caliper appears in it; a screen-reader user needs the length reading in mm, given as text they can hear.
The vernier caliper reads 68.2 mm
